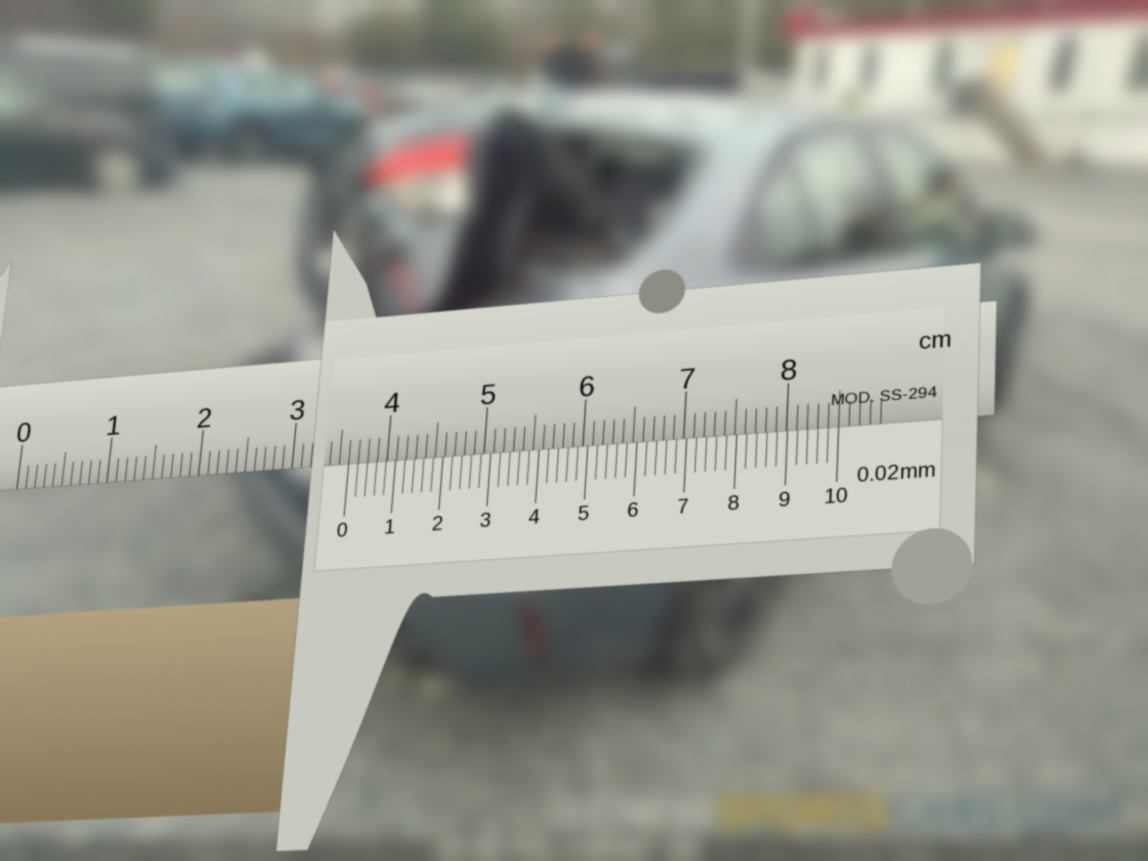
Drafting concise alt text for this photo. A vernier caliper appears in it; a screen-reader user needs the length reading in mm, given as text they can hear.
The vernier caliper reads 36.0 mm
